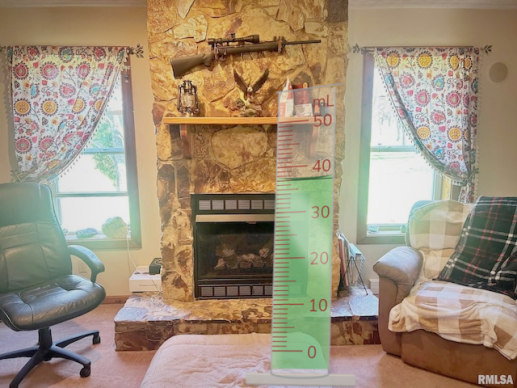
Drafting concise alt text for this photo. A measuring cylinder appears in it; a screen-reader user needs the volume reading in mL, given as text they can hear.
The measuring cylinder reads 37 mL
